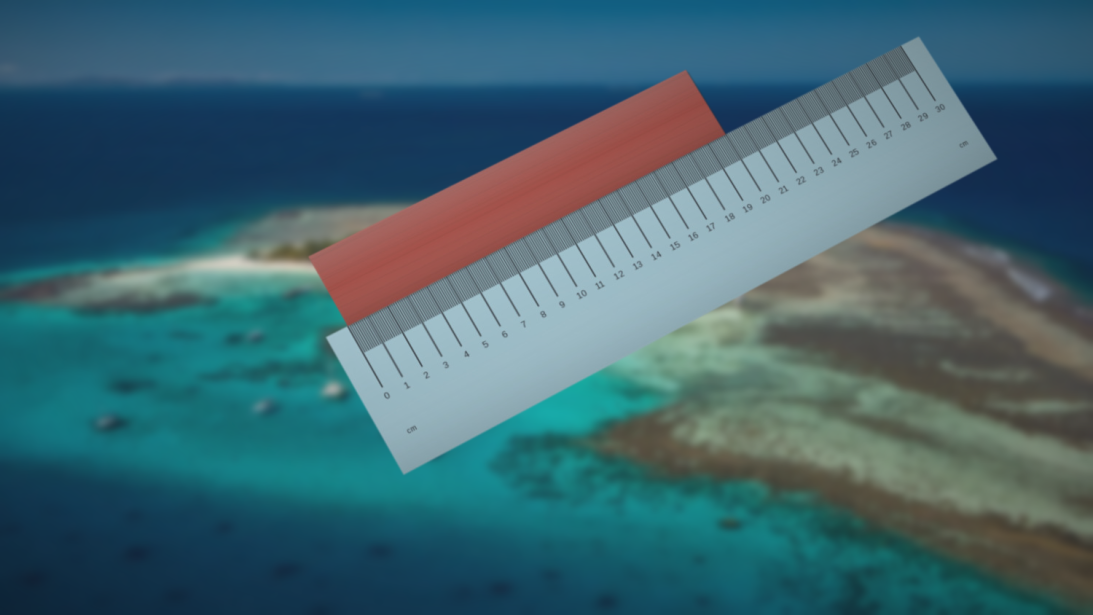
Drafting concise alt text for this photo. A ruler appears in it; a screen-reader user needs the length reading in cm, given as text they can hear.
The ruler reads 20 cm
